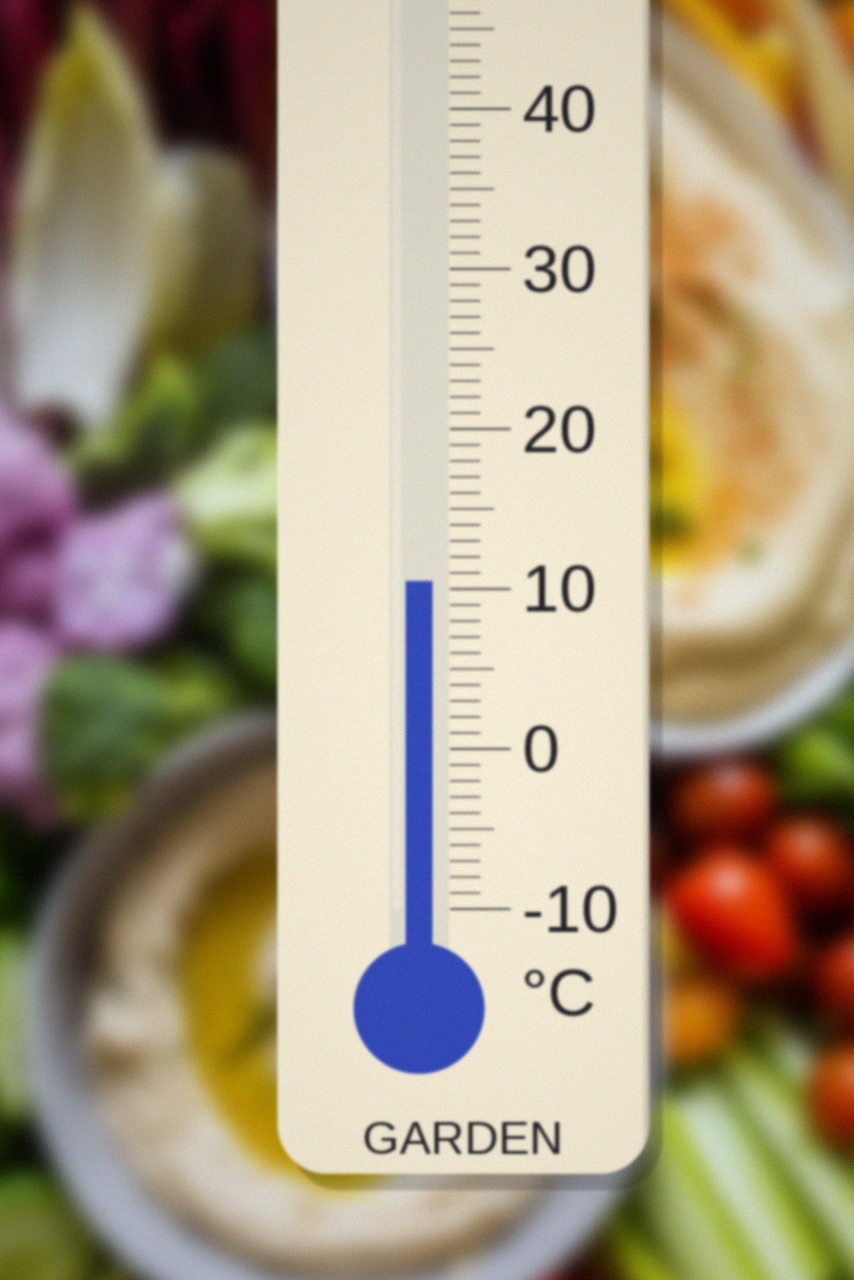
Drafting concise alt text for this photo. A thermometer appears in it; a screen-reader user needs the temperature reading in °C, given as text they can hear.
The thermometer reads 10.5 °C
